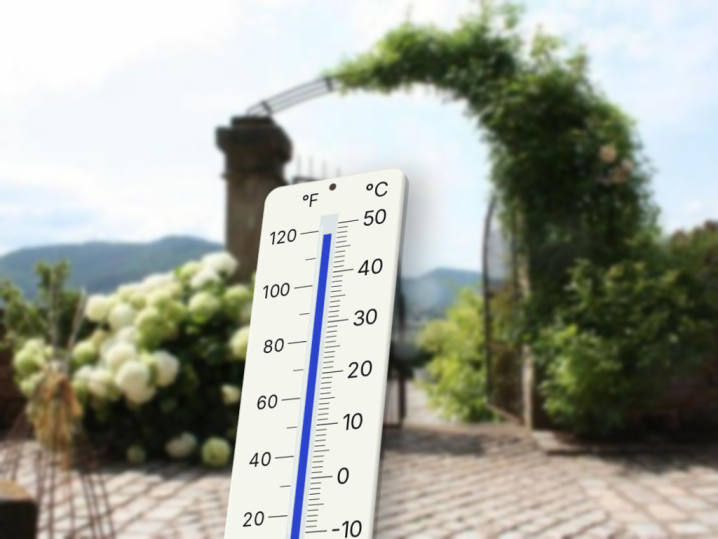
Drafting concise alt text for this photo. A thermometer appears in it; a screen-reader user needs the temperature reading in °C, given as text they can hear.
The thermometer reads 48 °C
